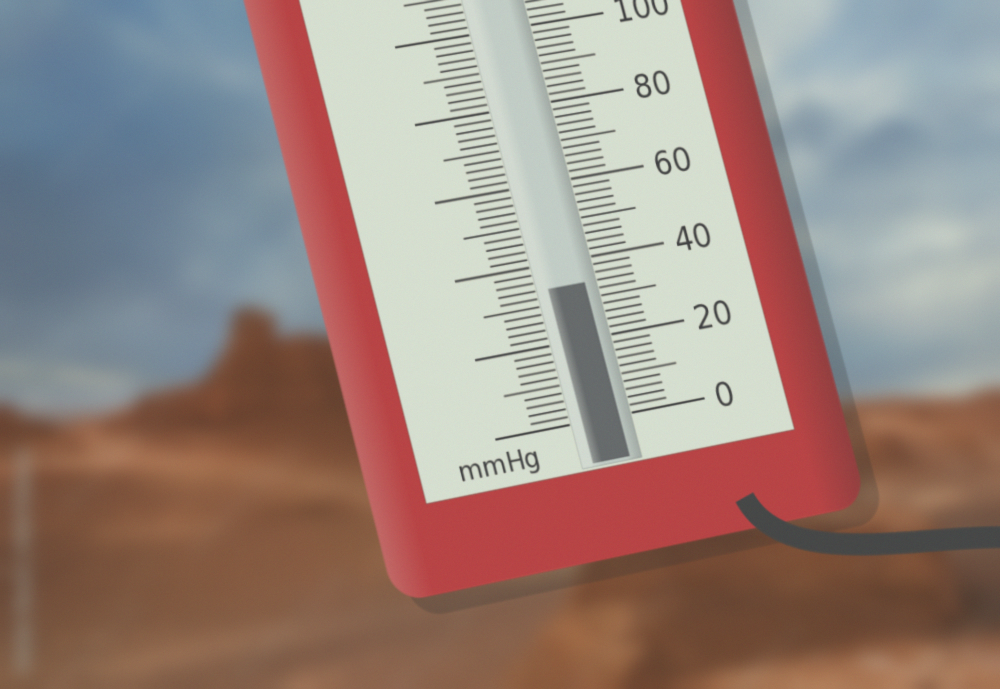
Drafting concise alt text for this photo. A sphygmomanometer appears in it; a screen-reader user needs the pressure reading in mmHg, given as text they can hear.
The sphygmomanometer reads 34 mmHg
